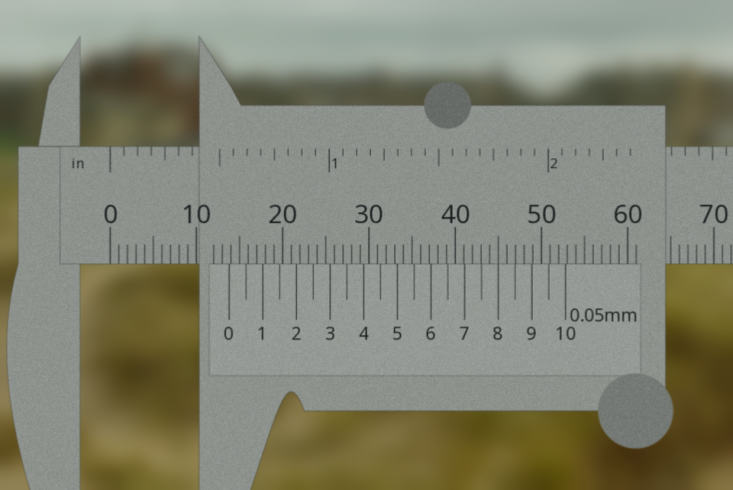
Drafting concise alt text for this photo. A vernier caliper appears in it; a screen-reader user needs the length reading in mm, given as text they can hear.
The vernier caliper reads 13.8 mm
